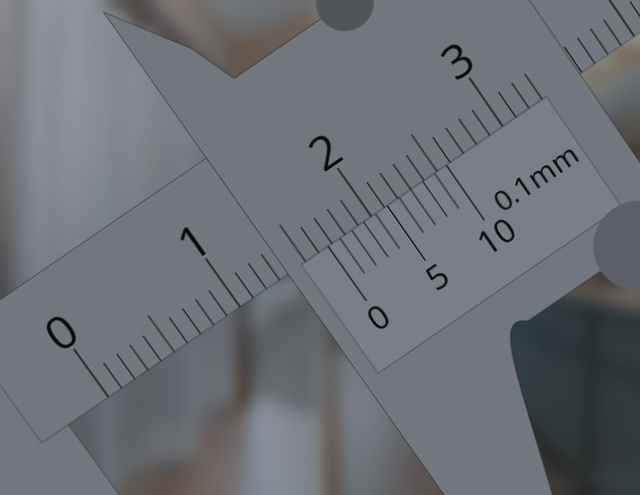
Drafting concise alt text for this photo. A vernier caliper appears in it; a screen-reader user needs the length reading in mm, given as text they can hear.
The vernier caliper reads 16.7 mm
